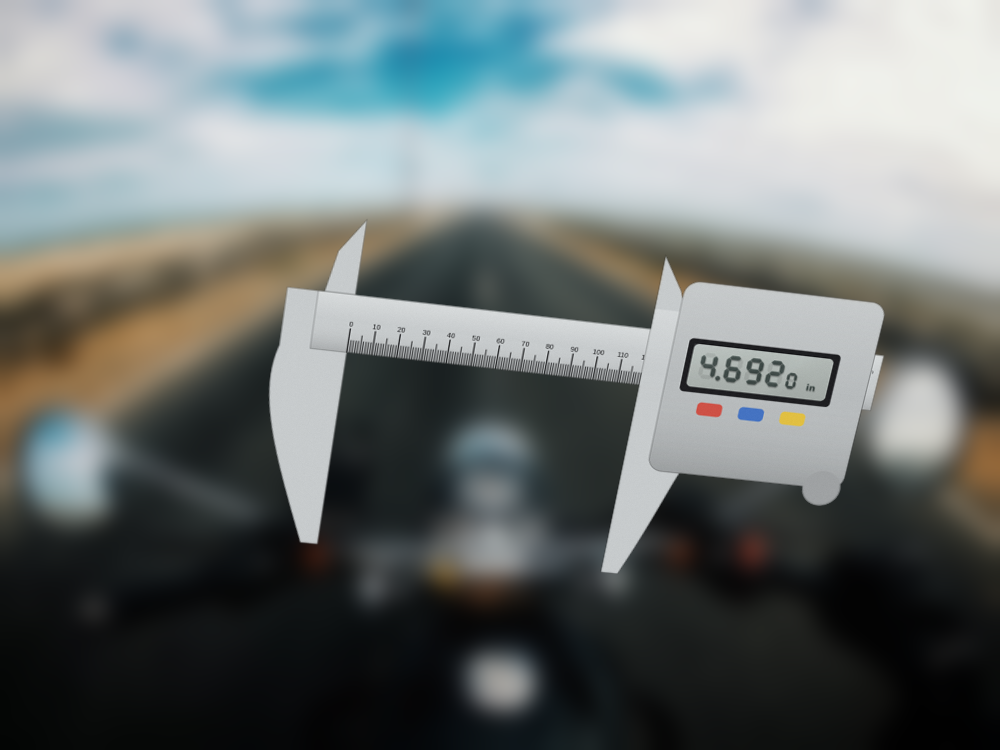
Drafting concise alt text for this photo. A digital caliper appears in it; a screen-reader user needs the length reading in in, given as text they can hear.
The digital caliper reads 4.6920 in
